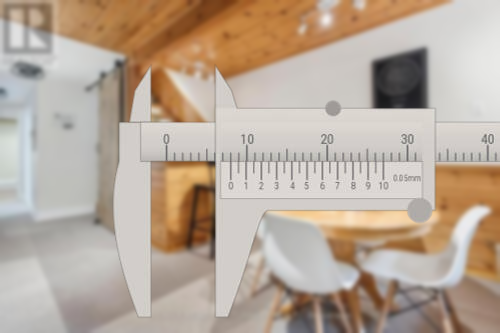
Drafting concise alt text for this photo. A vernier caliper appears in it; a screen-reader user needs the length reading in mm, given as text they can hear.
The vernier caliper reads 8.0 mm
